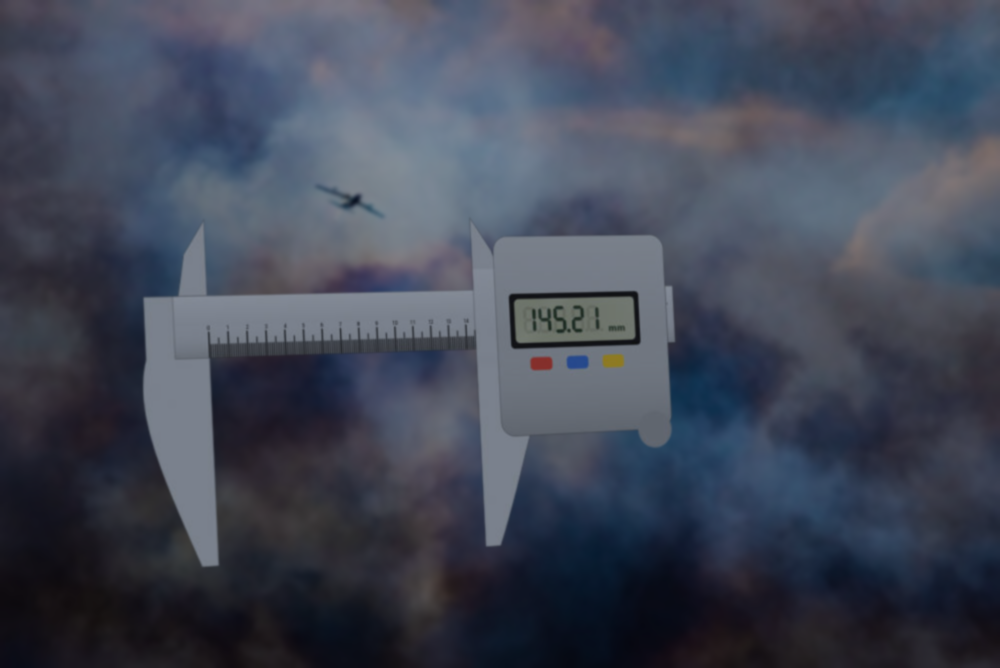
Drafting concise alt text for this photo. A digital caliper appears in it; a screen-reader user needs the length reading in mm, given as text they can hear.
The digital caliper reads 145.21 mm
